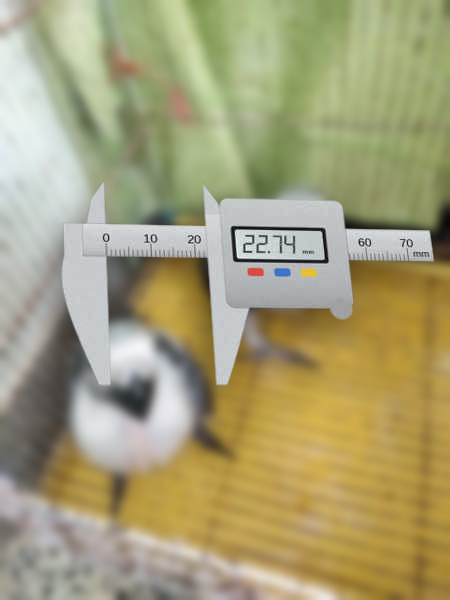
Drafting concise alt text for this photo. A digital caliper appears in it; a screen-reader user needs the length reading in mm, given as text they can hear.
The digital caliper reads 22.74 mm
